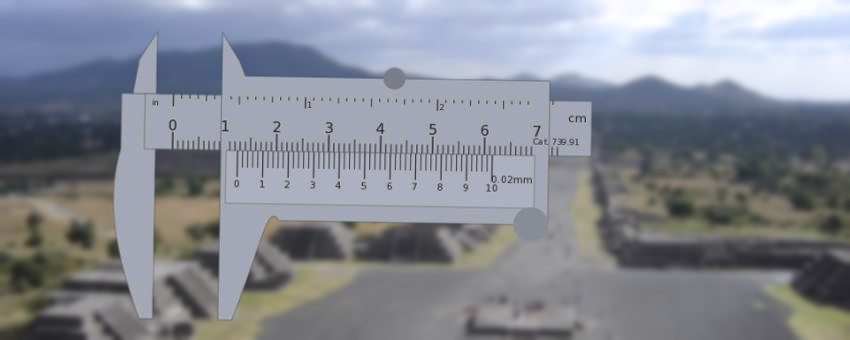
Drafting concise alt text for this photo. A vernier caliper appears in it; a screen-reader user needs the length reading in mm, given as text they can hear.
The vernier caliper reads 12.5 mm
